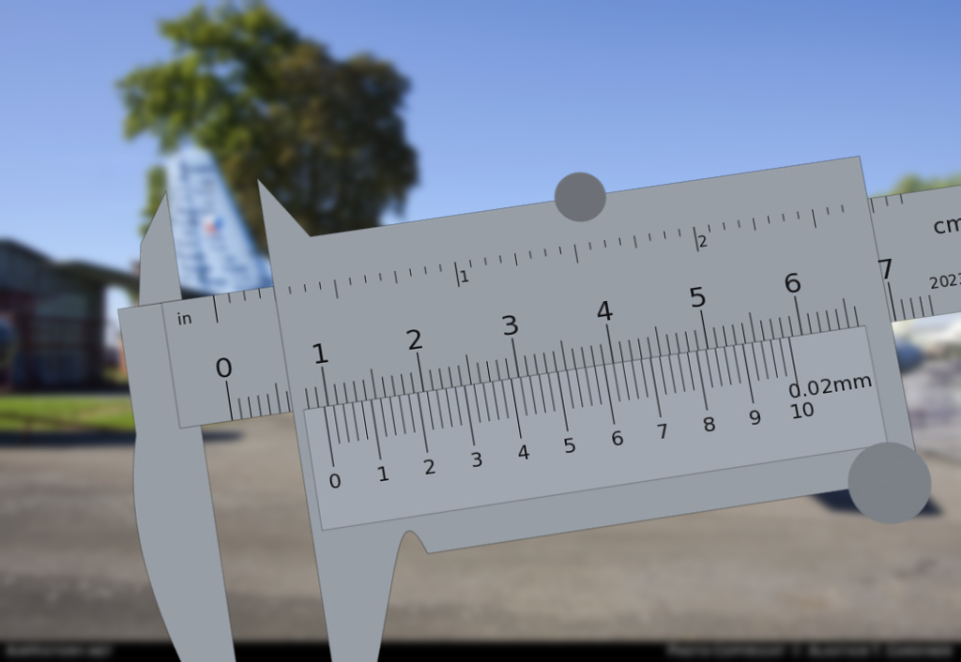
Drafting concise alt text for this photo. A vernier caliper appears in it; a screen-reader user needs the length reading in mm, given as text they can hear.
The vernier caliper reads 9.6 mm
